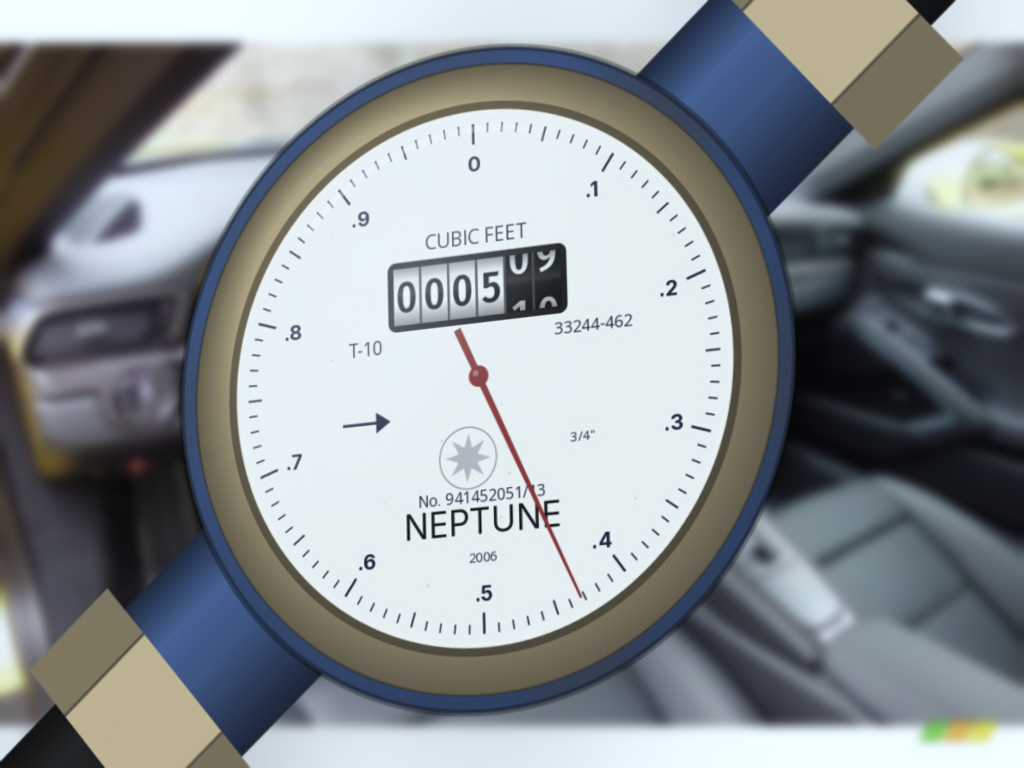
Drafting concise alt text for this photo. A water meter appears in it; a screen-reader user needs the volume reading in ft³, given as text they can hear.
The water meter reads 509.43 ft³
